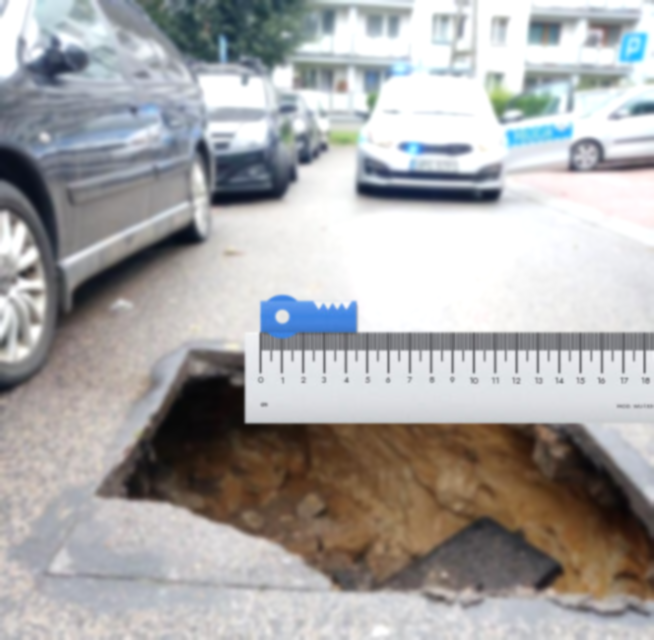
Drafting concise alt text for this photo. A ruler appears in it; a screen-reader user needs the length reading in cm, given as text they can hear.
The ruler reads 4.5 cm
